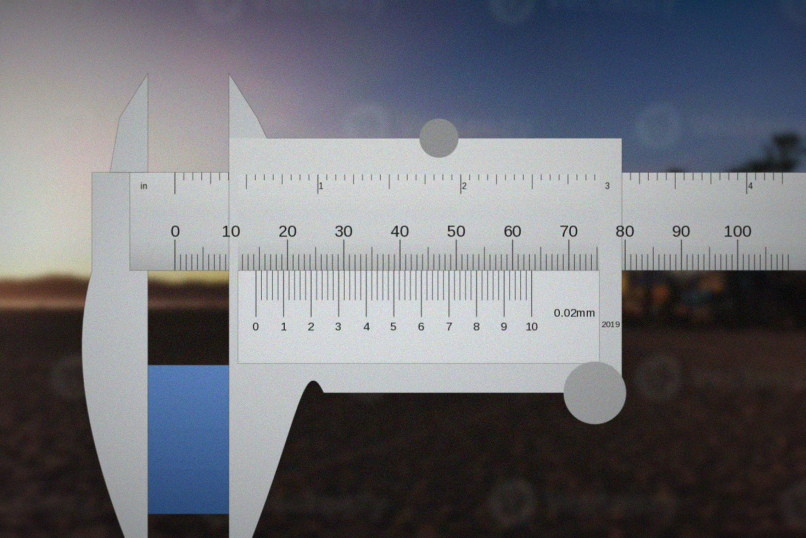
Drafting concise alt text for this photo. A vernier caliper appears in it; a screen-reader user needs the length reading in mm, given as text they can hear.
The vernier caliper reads 14.4 mm
